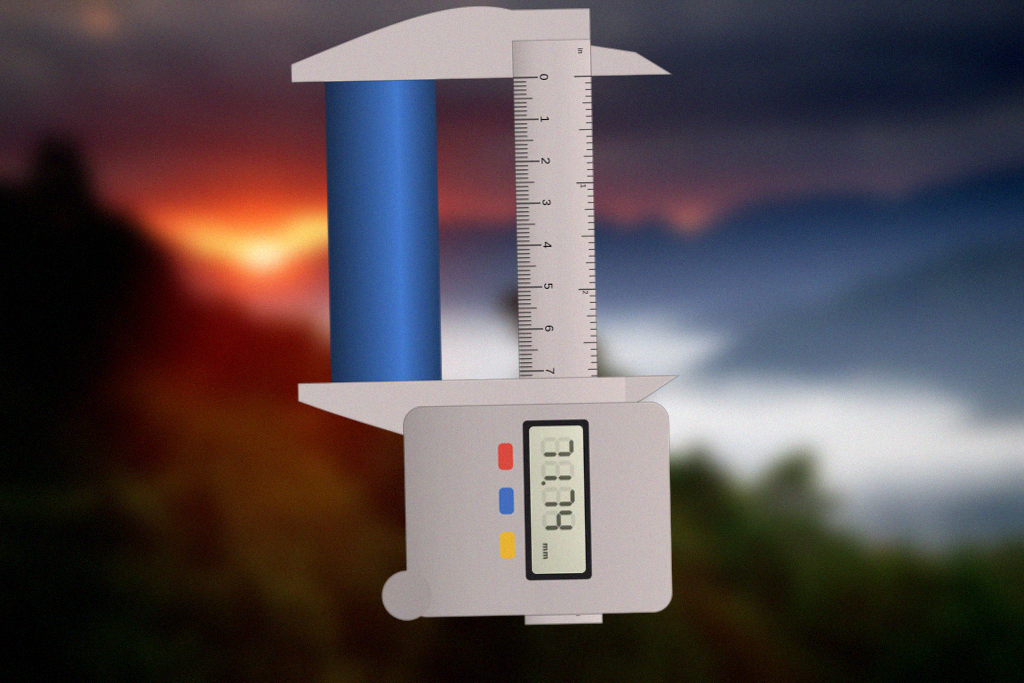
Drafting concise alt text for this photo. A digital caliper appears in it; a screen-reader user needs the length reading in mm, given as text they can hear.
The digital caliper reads 71.74 mm
